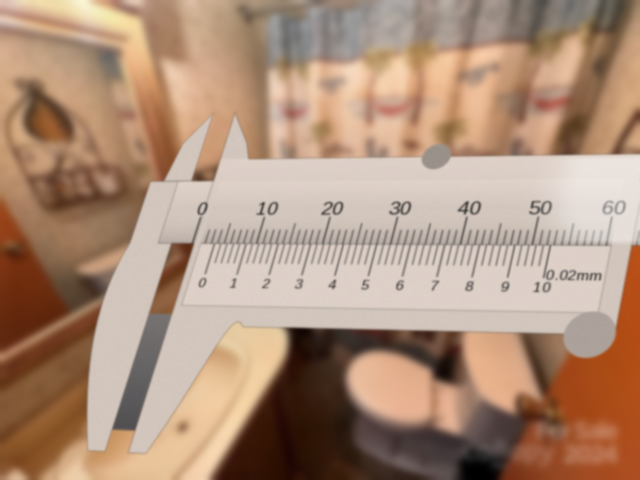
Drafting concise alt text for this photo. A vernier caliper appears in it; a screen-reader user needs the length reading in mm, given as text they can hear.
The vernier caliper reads 3.5 mm
